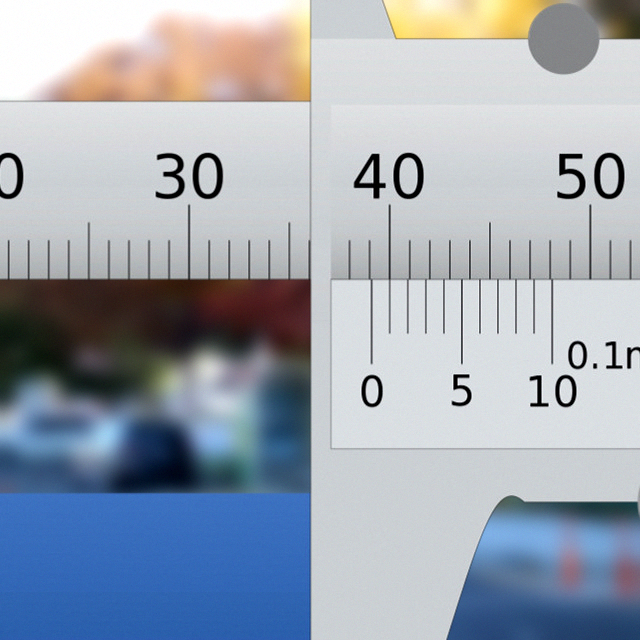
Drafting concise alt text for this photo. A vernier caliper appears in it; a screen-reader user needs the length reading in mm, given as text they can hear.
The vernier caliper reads 39.1 mm
